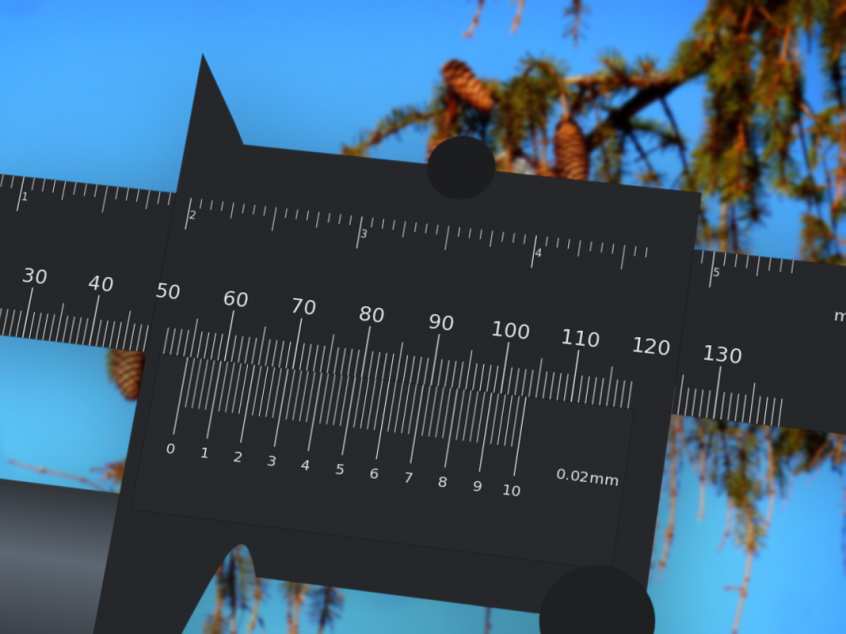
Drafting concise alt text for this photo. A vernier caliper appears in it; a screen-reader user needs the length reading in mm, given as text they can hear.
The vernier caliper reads 54.6 mm
